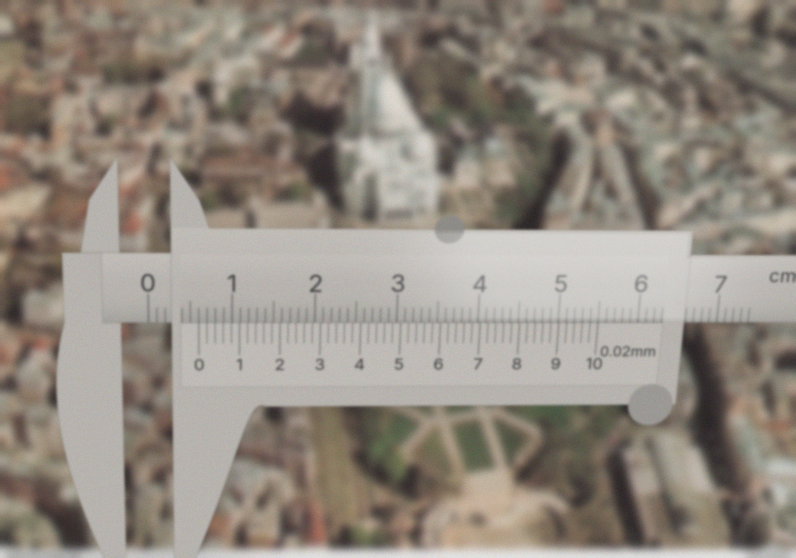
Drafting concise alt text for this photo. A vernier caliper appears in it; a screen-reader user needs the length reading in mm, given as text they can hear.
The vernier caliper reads 6.0 mm
